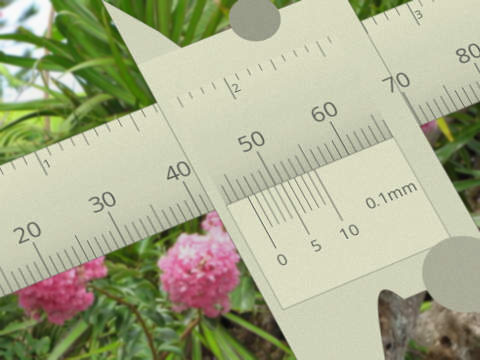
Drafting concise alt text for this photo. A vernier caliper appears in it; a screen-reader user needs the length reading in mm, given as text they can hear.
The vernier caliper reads 46.2 mm
